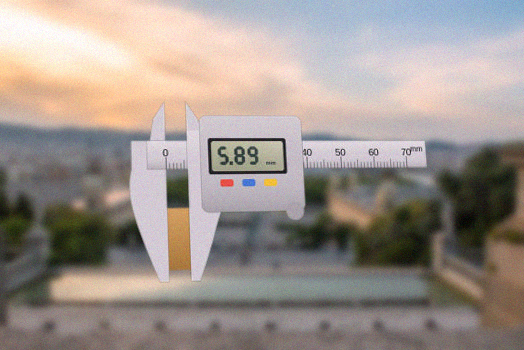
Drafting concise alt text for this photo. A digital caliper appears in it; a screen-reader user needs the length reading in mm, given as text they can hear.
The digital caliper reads 5.89 mm
